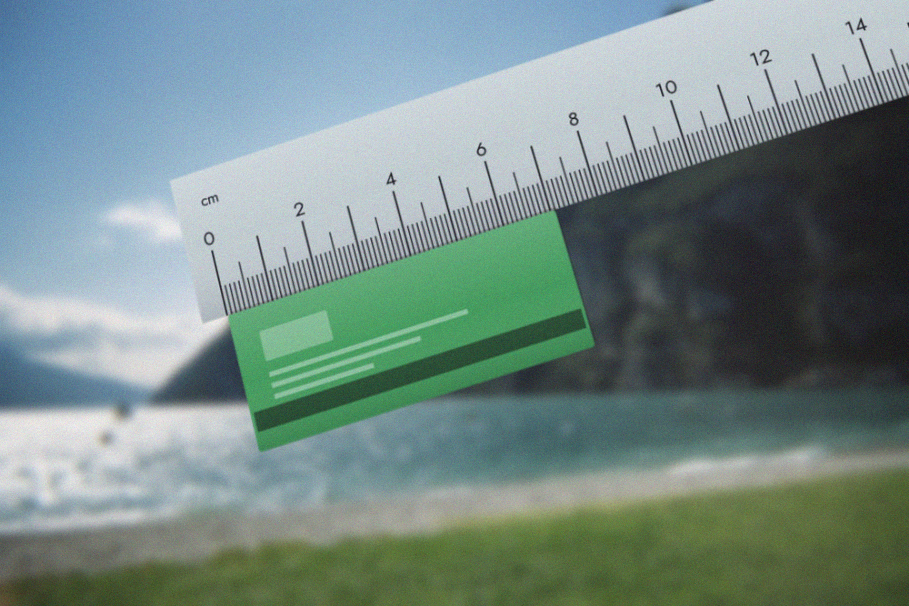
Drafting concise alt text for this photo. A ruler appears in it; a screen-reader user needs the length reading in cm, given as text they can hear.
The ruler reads 7.1 cm
